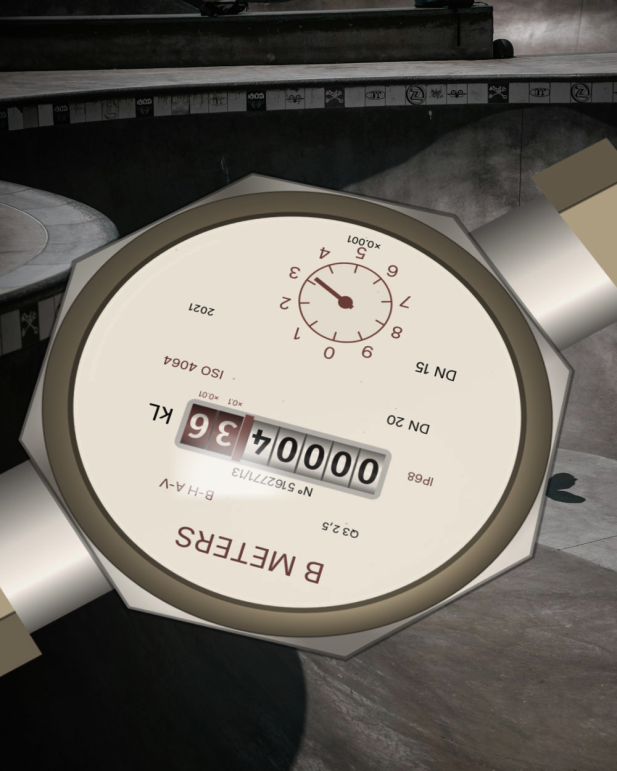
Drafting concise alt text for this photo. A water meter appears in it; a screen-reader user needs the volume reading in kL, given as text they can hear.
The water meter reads 4.363 kL
